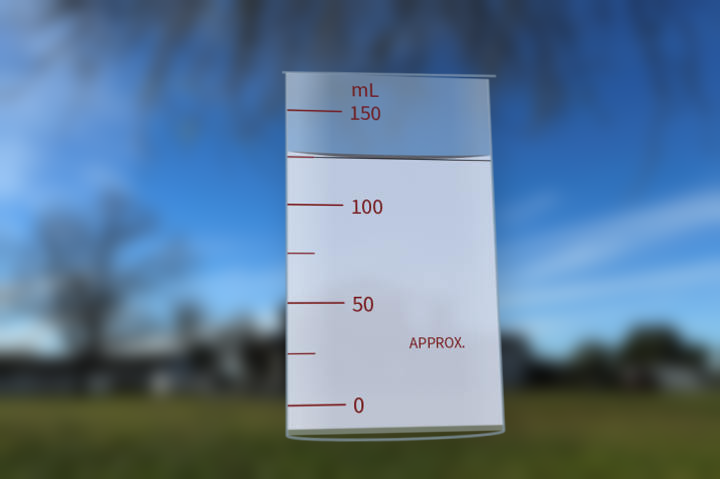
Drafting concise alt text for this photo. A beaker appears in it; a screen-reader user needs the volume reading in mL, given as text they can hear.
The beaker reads 125 mL
